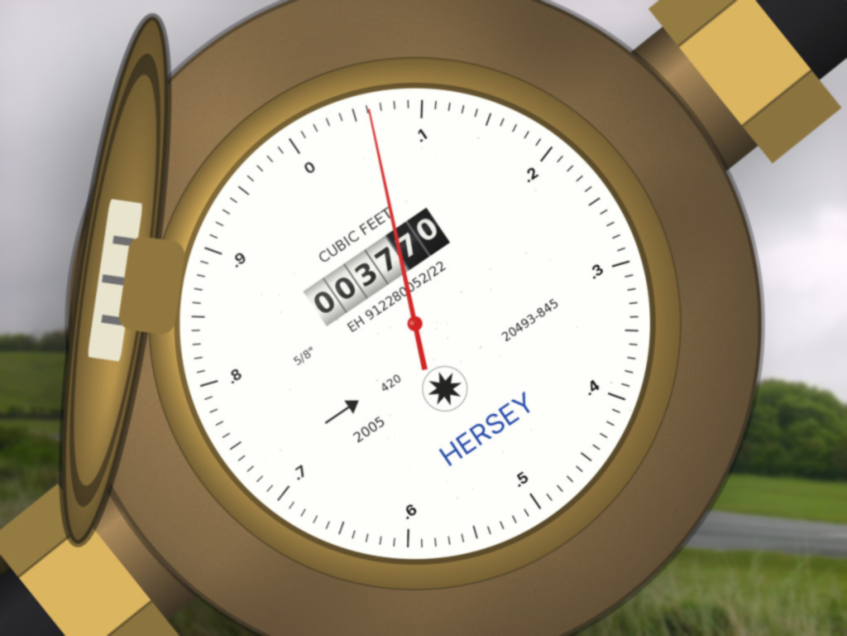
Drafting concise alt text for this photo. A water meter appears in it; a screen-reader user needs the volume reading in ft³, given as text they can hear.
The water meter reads 3770.06 ft³
